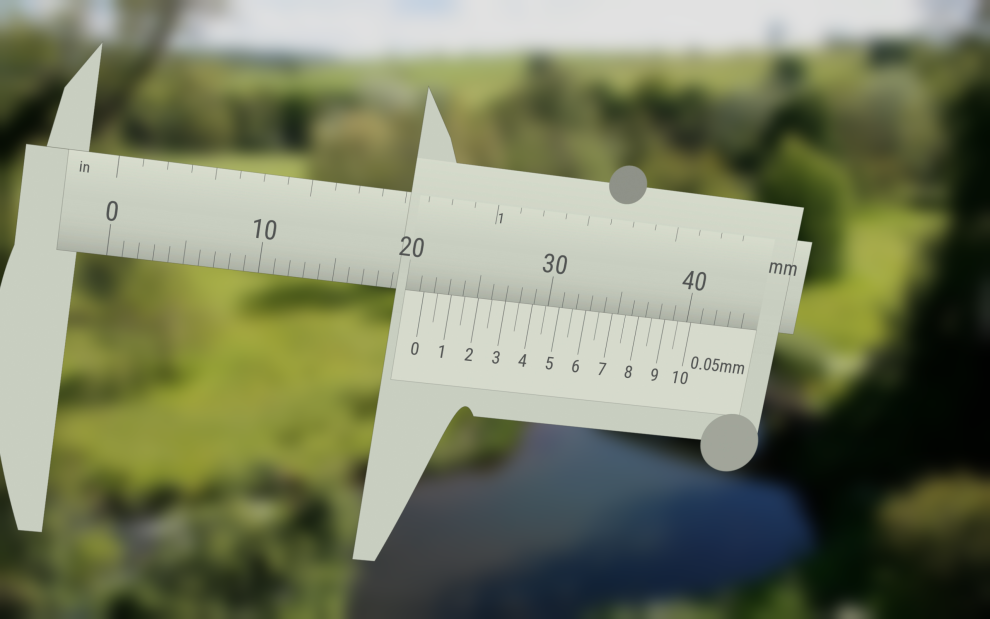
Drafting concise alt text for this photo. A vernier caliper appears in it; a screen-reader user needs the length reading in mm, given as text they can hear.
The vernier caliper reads 21.3 mm
